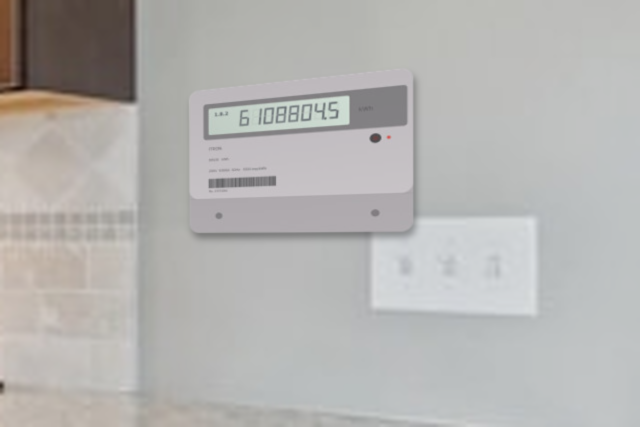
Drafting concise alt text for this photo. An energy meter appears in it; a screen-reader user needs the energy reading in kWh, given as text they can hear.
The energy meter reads 6108804.5 kWh
